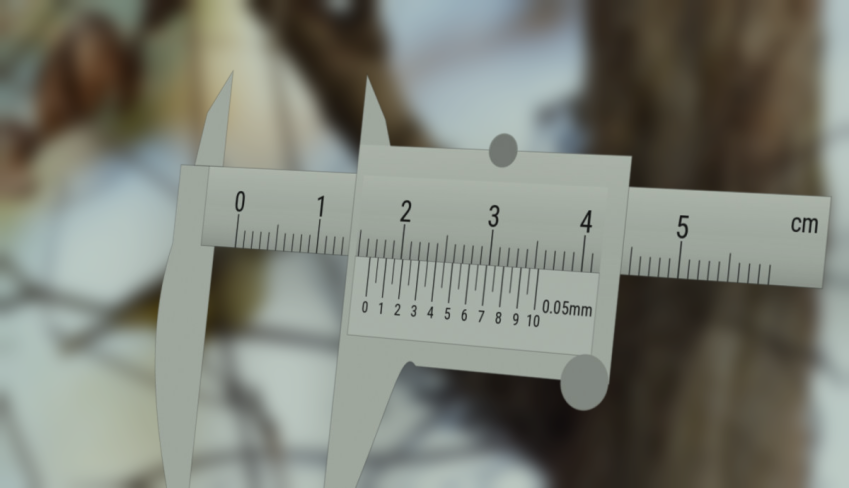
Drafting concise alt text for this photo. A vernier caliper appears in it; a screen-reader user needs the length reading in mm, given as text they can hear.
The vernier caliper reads 16.4 mm
